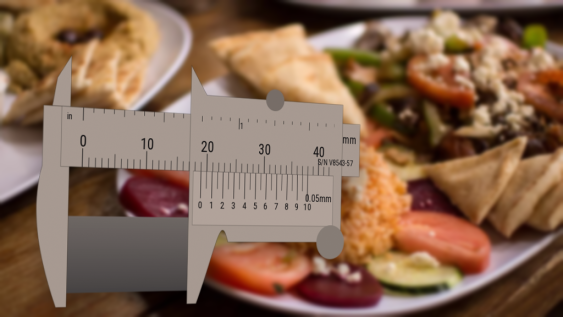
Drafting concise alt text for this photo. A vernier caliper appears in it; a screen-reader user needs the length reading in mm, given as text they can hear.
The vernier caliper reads 19.0 mm
